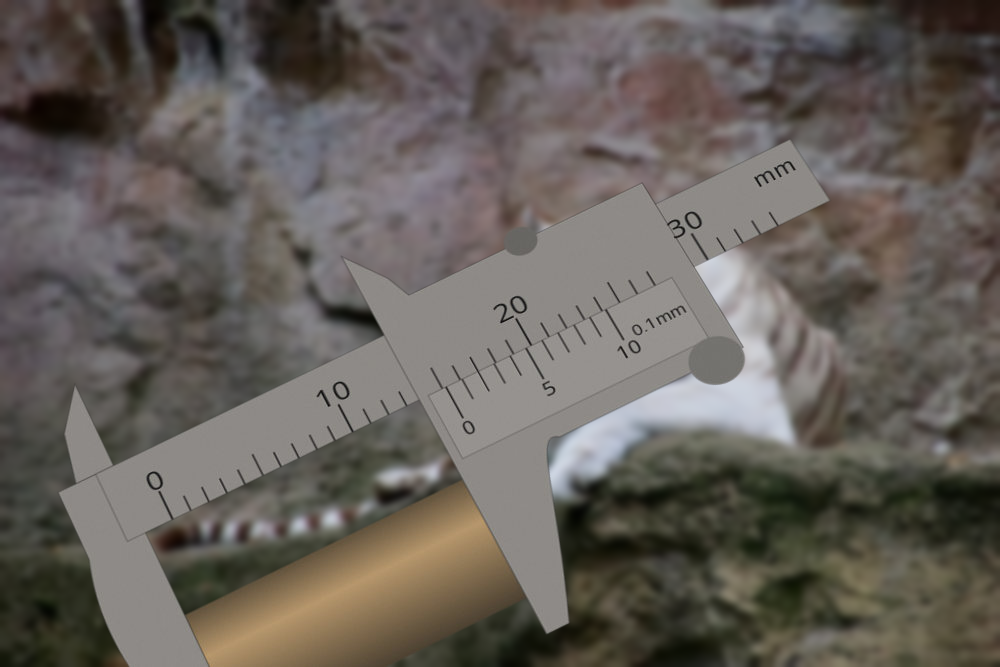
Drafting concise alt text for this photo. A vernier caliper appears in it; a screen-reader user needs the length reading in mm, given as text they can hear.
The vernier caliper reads 15.2 mm
